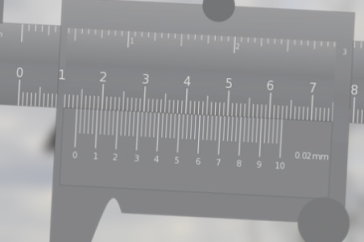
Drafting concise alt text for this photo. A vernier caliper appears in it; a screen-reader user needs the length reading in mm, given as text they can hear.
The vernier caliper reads 14.0 mm
